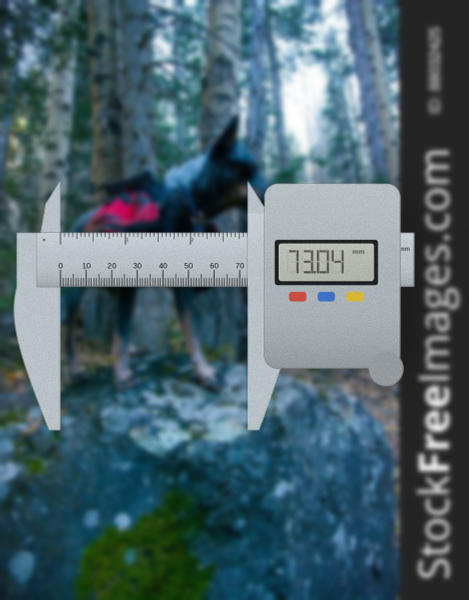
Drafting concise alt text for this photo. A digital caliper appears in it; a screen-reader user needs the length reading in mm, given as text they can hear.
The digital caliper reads 73.04 mm
